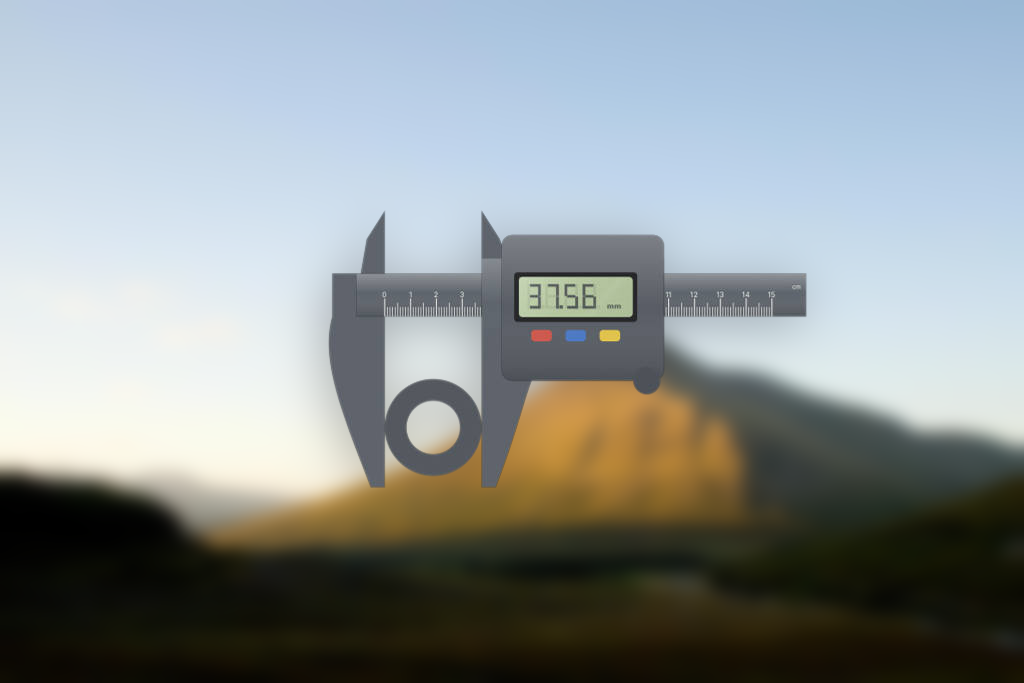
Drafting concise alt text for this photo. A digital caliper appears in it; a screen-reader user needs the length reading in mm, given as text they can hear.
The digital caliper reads 37.56 mm
